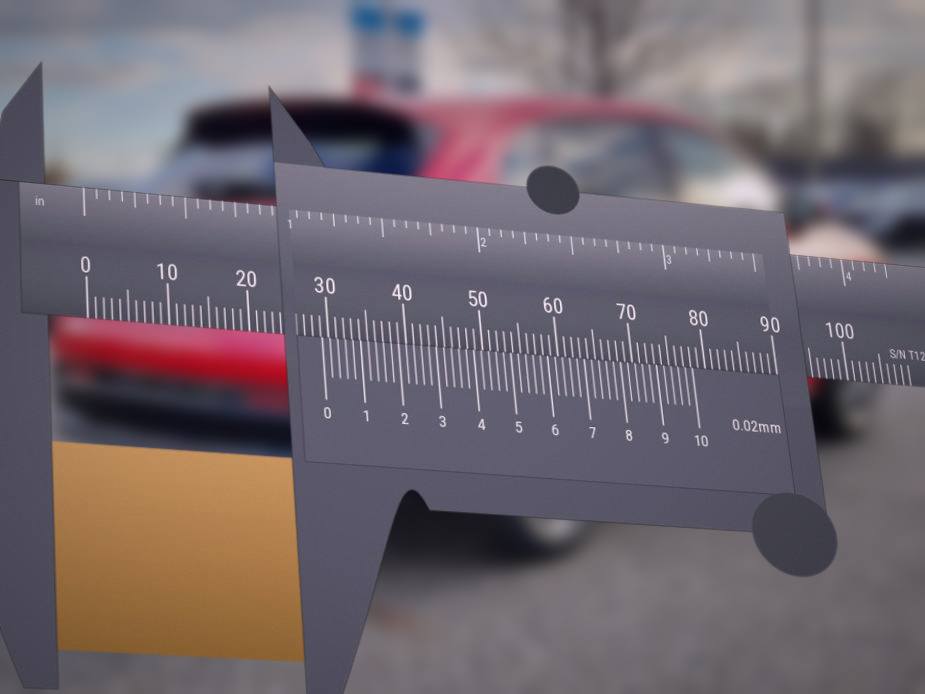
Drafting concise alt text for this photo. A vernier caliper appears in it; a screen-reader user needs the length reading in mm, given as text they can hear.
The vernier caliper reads 29.2 mm
